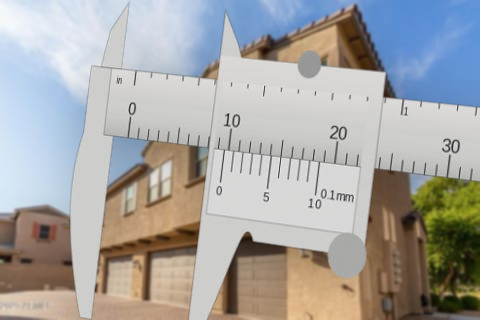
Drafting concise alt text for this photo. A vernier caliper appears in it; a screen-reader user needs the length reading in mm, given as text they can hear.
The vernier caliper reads 9.6 mm
